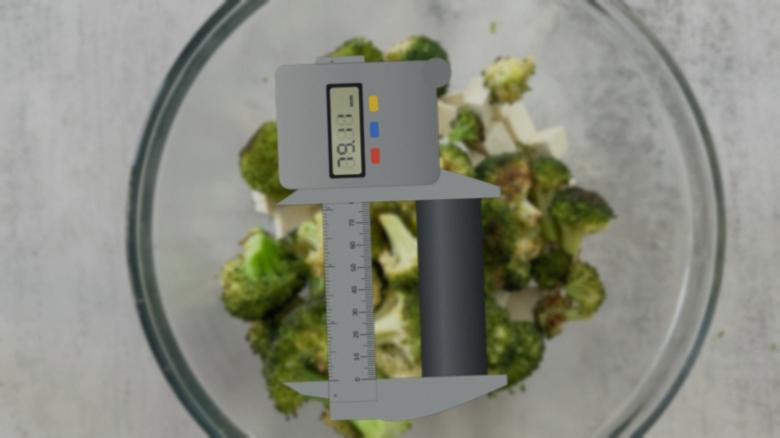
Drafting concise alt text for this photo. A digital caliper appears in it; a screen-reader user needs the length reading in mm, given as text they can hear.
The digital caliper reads 79.11 mm
